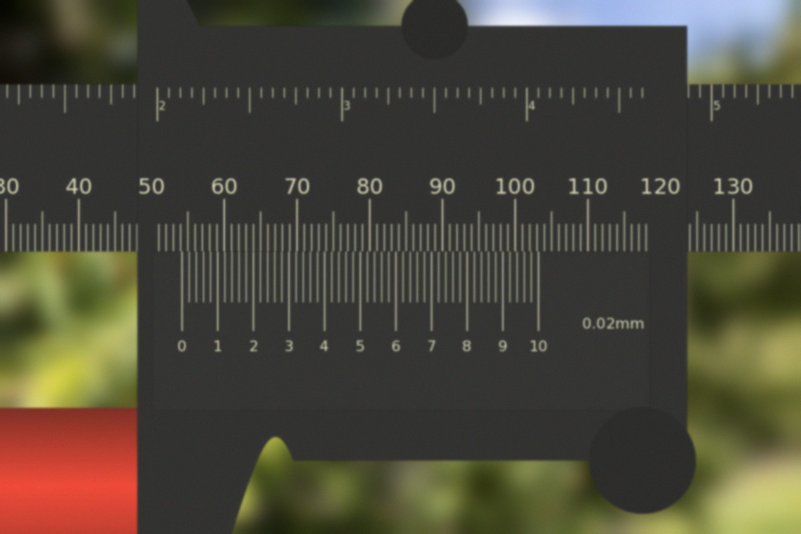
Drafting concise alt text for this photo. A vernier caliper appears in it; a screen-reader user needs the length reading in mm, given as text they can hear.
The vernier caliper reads 54.2 mm
